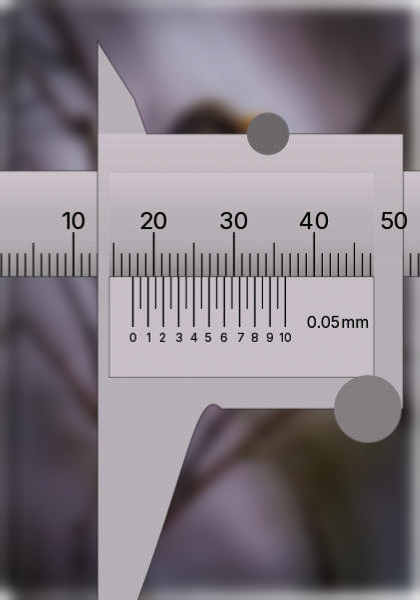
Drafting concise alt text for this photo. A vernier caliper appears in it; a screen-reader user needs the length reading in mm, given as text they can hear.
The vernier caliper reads 17.4 mm
